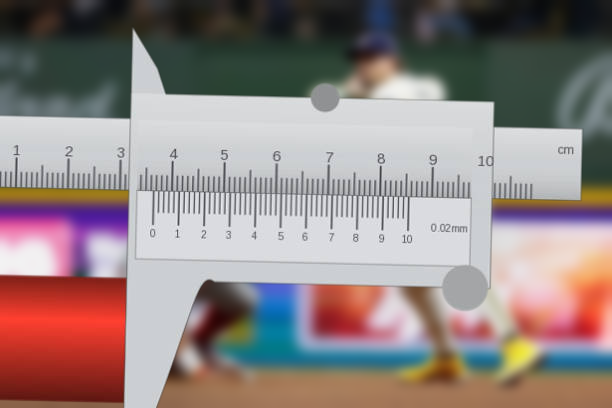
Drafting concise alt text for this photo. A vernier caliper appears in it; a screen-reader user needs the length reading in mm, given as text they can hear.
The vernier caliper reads 36.5 mm
